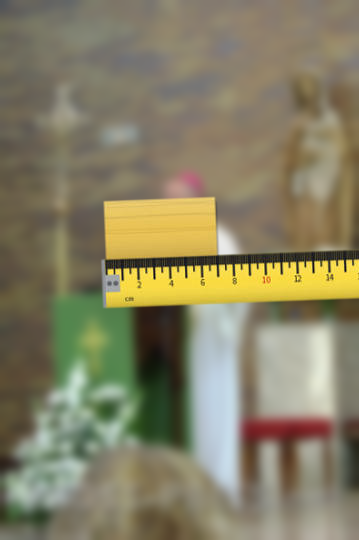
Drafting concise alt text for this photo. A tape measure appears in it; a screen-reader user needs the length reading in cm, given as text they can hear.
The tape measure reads 7 cm
